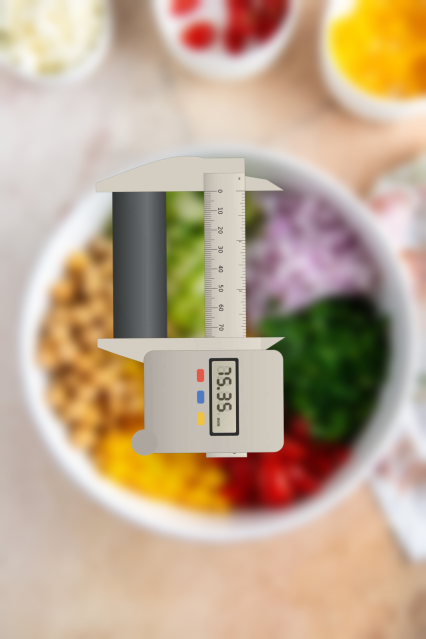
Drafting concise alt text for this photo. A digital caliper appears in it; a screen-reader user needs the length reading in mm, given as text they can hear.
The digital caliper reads 75.35 mm
